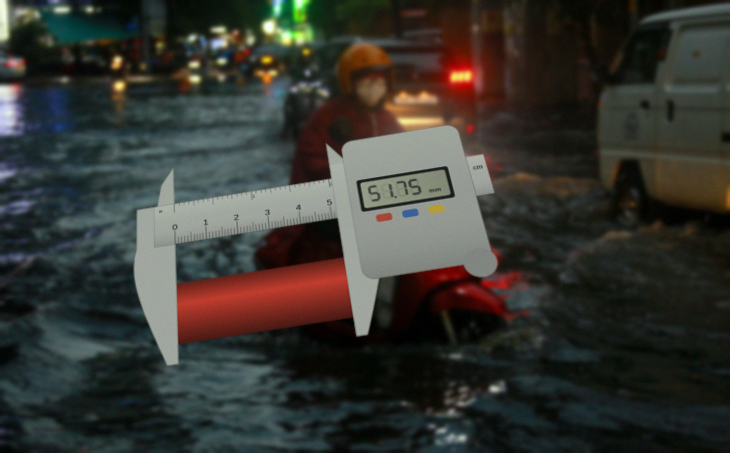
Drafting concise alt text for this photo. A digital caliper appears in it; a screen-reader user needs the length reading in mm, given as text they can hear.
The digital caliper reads 51.75 mm
